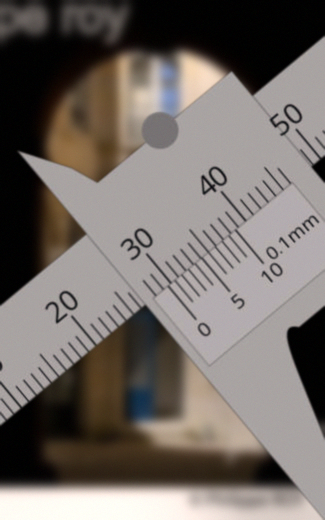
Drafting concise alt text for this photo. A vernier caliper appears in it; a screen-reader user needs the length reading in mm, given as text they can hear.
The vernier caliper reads 29.6 mm
